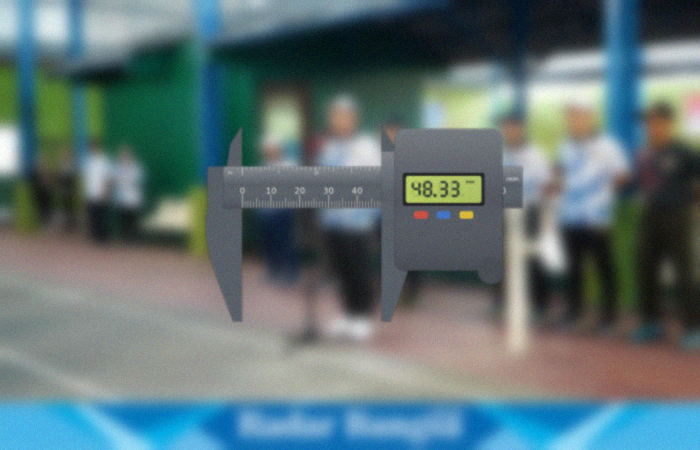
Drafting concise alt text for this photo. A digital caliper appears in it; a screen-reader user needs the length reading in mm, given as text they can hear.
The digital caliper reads 48.33 mm
